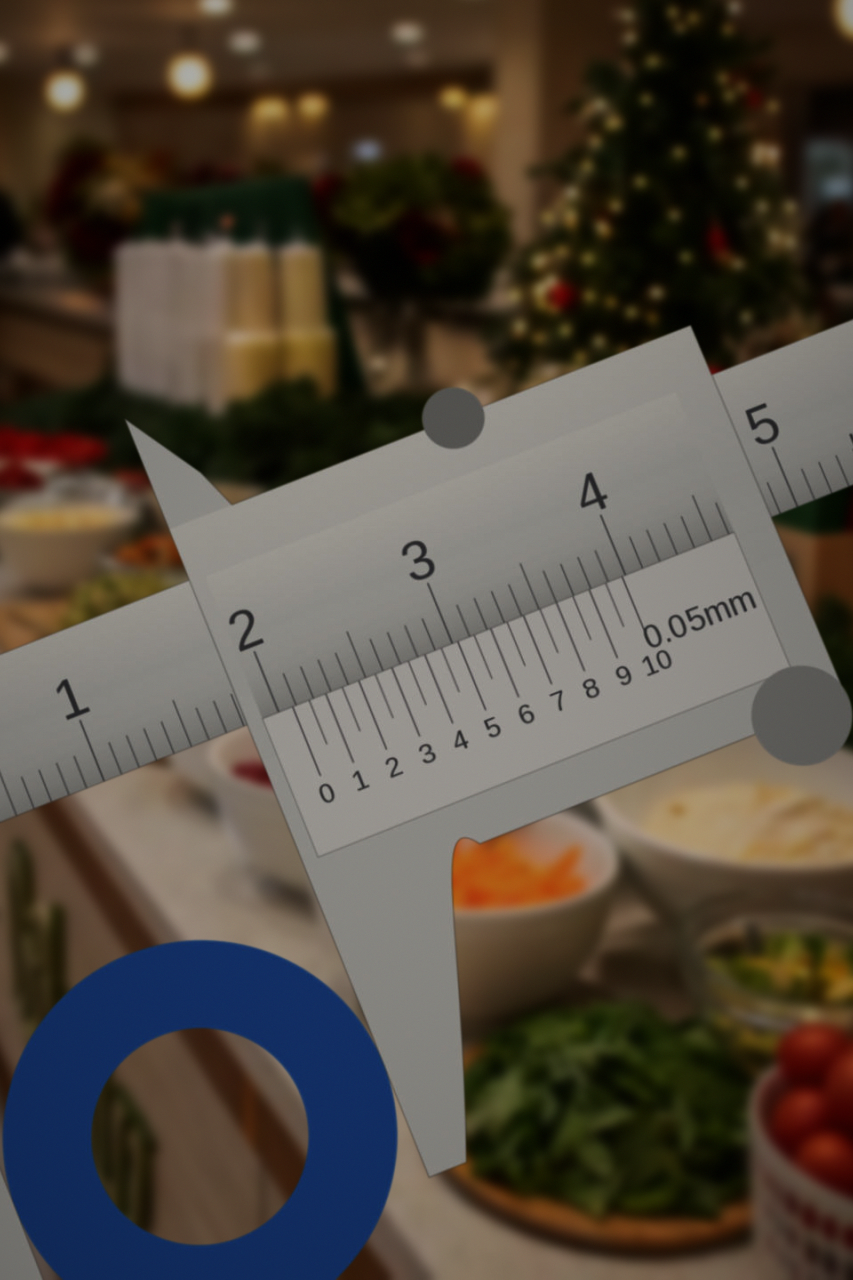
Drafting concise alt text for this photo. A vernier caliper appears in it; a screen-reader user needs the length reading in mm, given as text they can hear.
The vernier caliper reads 20.8 mm
